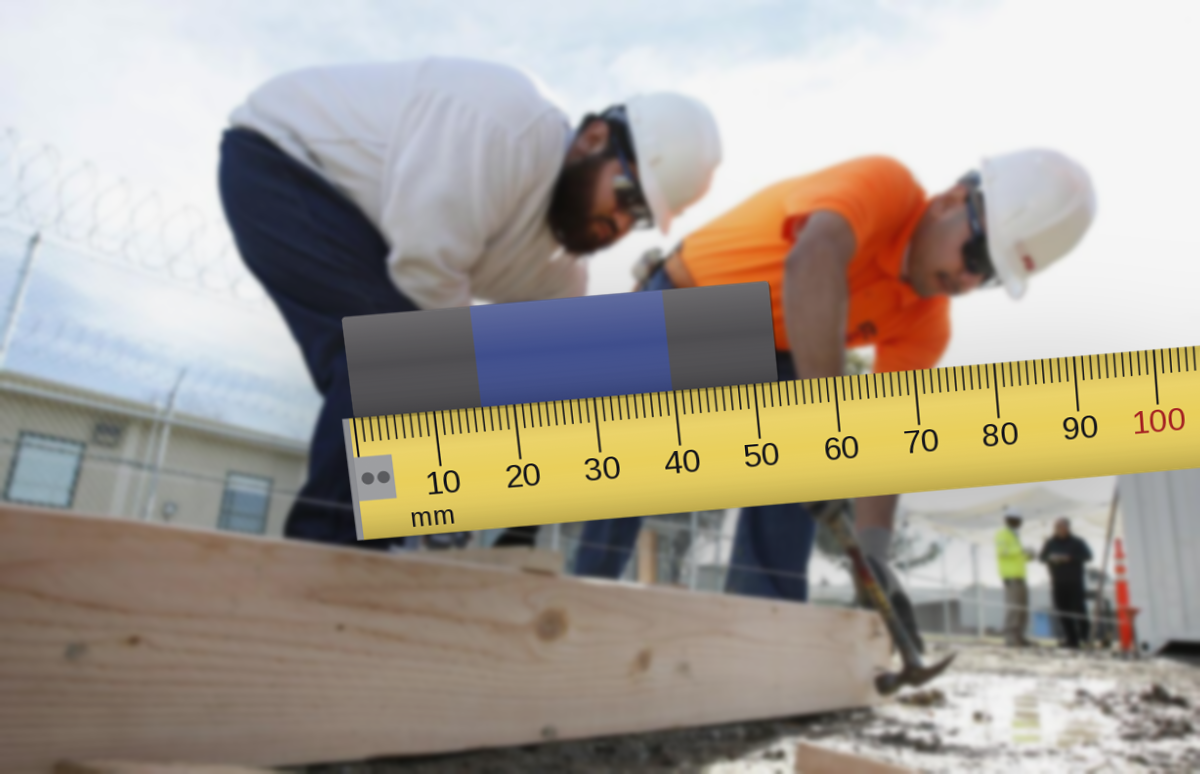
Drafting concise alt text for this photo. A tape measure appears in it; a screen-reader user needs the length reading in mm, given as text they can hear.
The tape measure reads 53 mm
